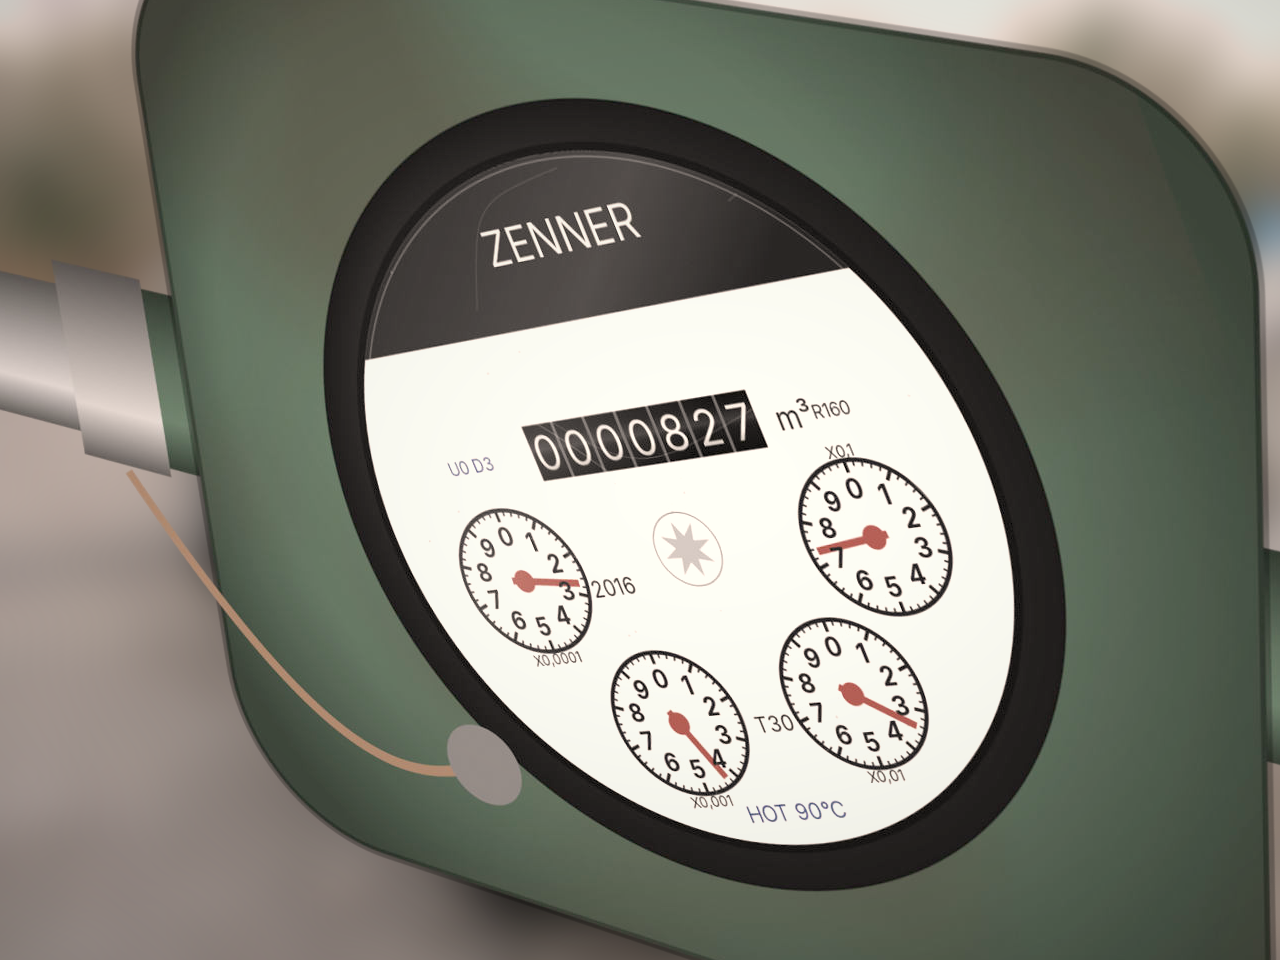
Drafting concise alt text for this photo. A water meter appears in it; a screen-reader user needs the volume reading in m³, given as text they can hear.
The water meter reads 827.7342 m³
